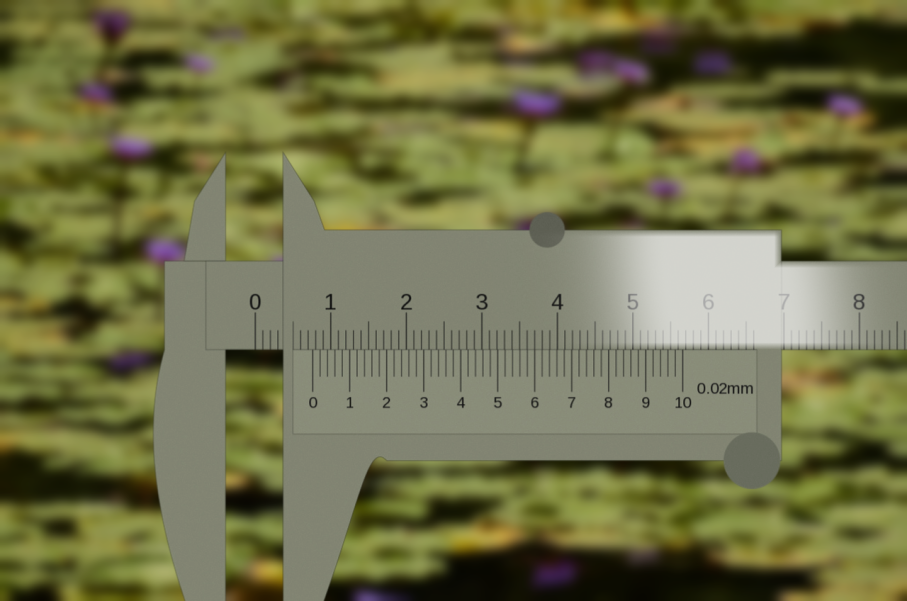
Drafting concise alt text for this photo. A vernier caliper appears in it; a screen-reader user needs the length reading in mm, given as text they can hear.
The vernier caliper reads 7.6 mm
